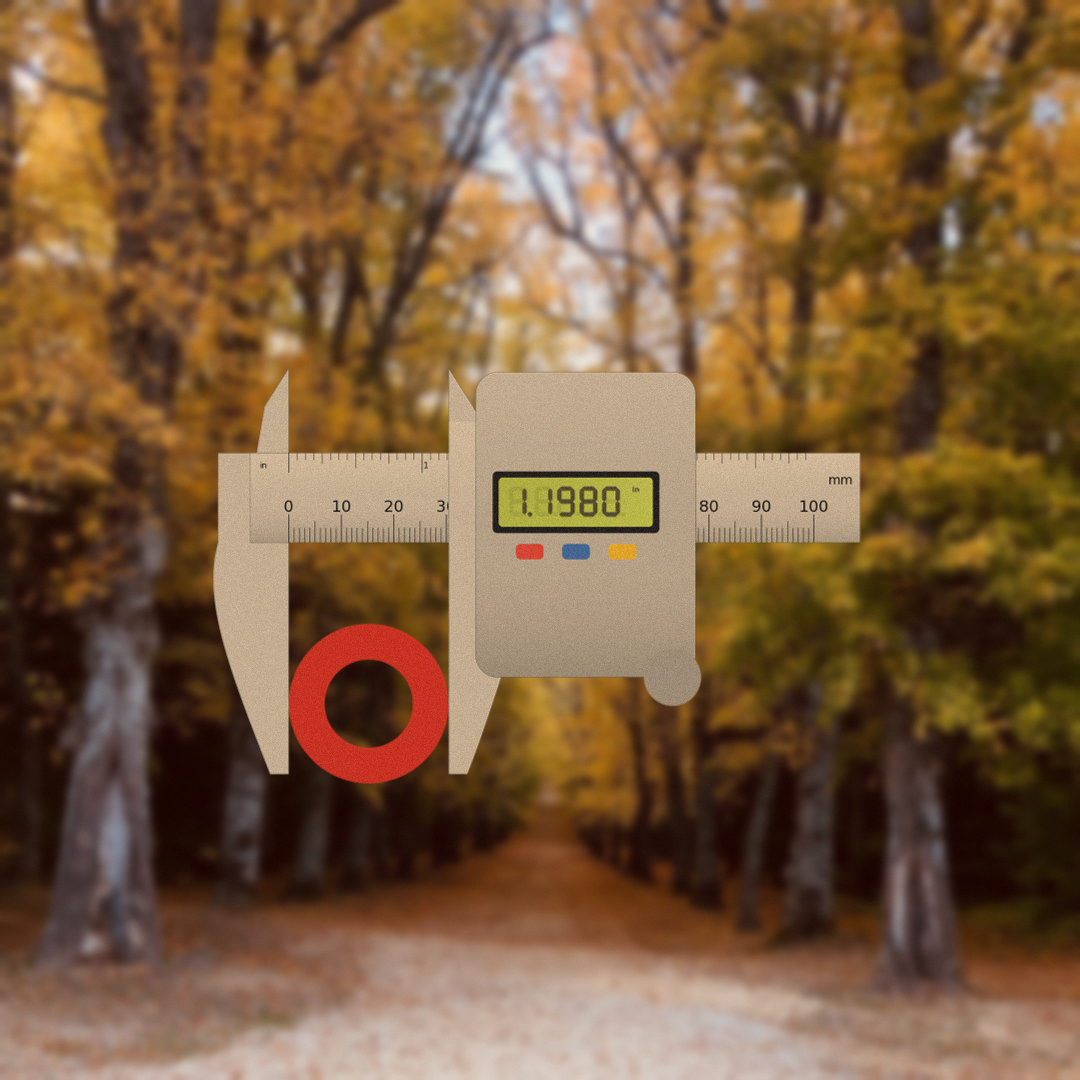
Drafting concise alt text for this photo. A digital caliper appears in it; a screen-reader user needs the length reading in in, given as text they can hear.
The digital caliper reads 1.1980 in
